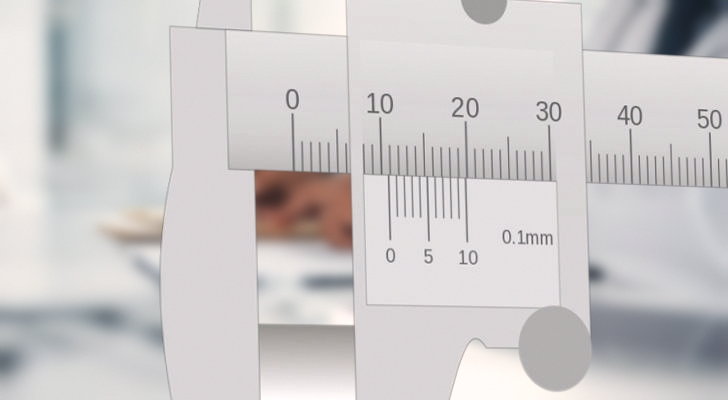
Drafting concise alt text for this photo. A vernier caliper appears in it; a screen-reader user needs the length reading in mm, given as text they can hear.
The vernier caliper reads 10.8 mm
